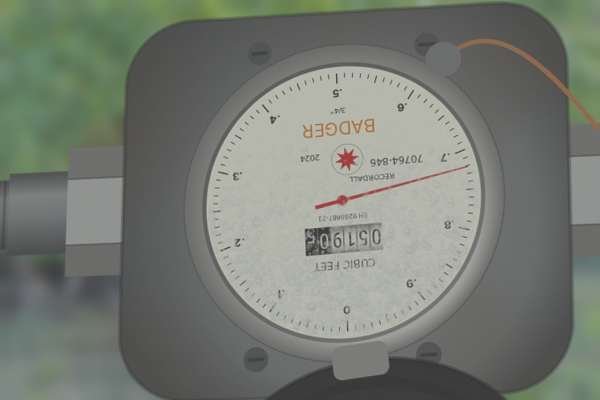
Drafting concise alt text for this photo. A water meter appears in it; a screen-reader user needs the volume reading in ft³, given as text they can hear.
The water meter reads 51904.72 ft³
